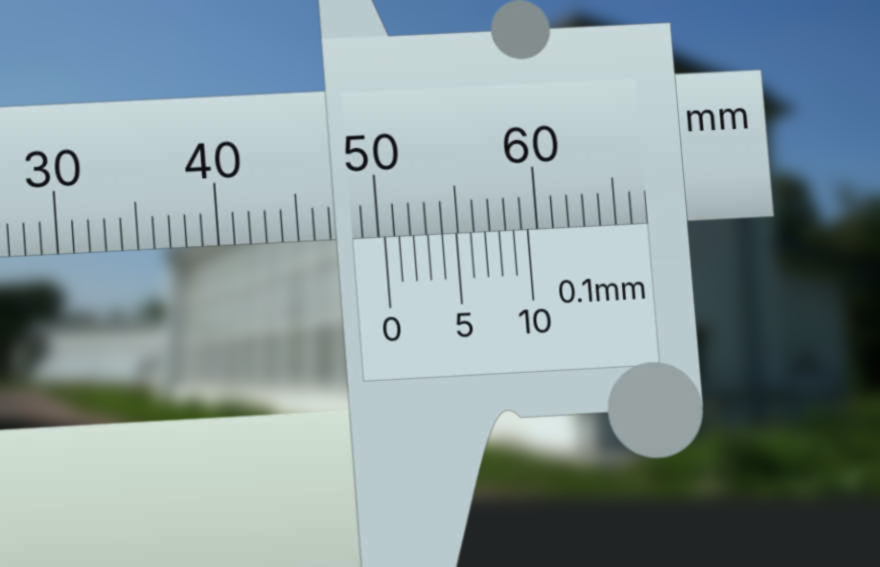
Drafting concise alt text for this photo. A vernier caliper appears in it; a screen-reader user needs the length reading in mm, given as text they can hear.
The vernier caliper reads 50.4 mm
